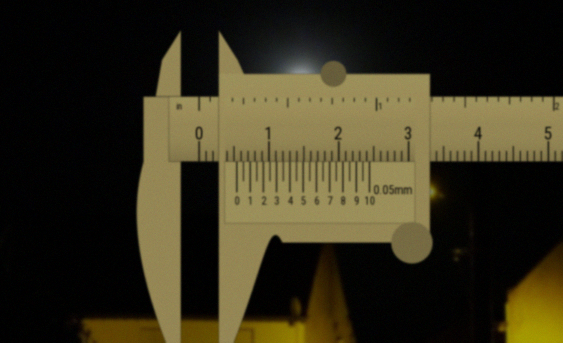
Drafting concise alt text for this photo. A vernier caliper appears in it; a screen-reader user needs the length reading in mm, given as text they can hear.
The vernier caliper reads 5.4 mm
